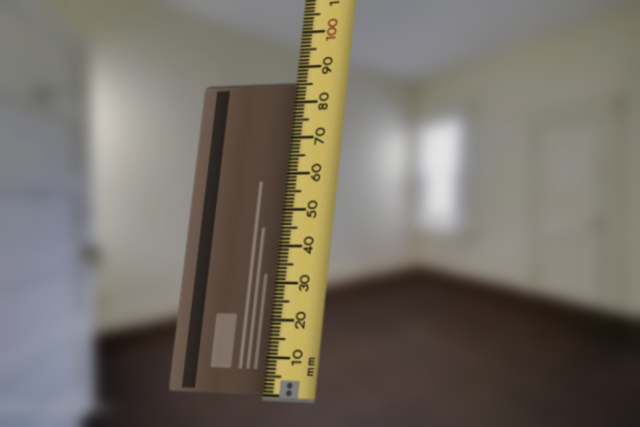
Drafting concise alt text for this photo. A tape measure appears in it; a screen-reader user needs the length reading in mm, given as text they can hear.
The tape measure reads 85 mm
